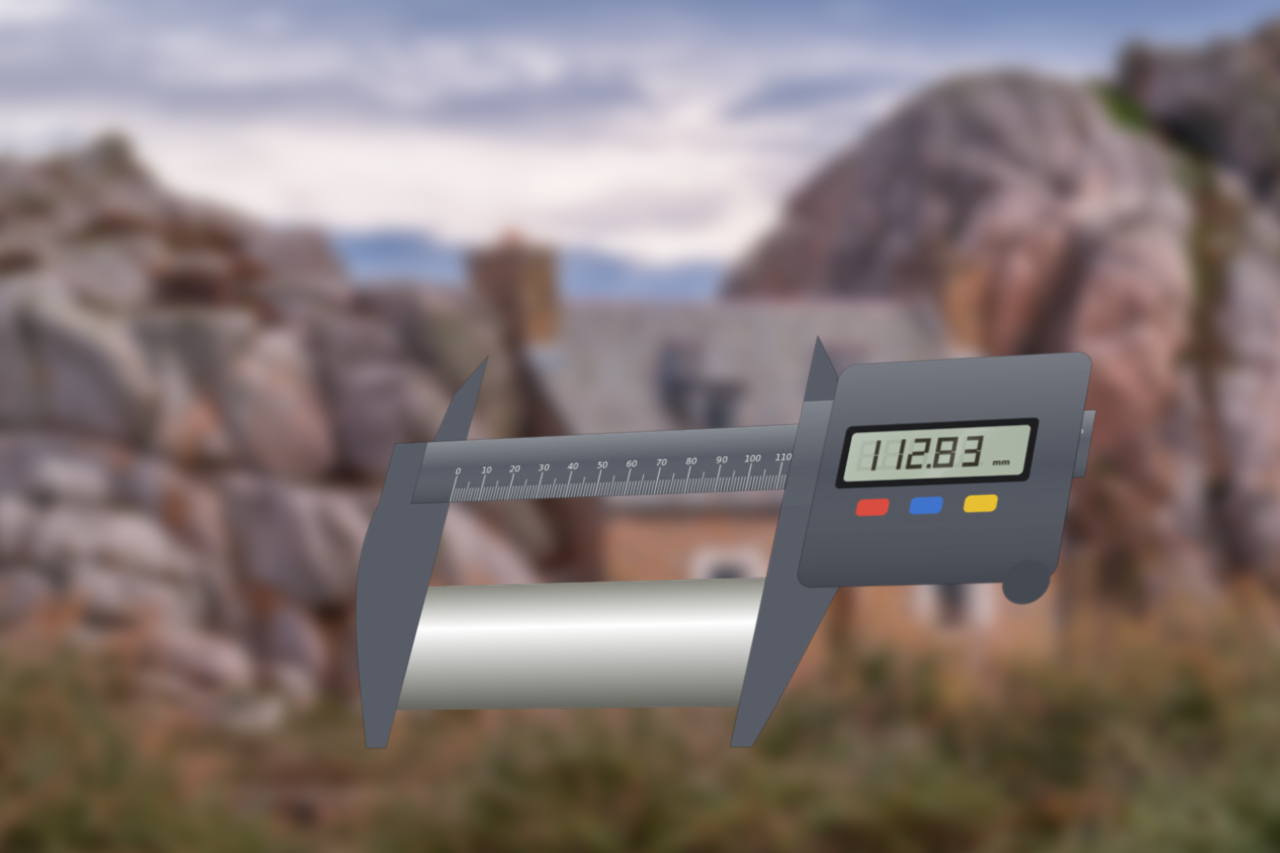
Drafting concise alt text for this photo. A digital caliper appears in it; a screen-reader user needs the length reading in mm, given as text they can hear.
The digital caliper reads 112.83 mm
